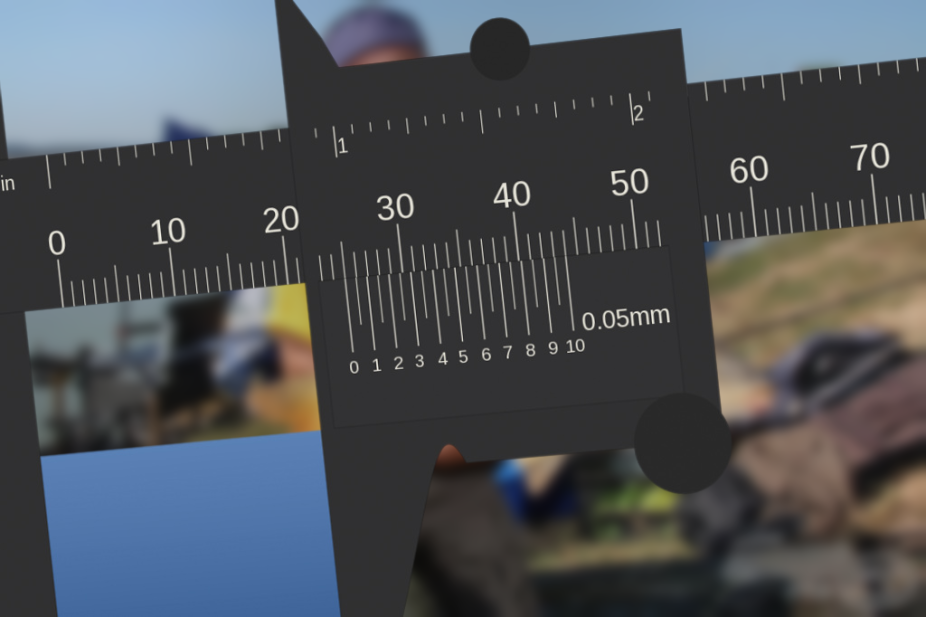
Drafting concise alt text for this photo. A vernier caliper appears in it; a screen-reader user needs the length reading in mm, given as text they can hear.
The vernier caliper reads 25.0 mm
